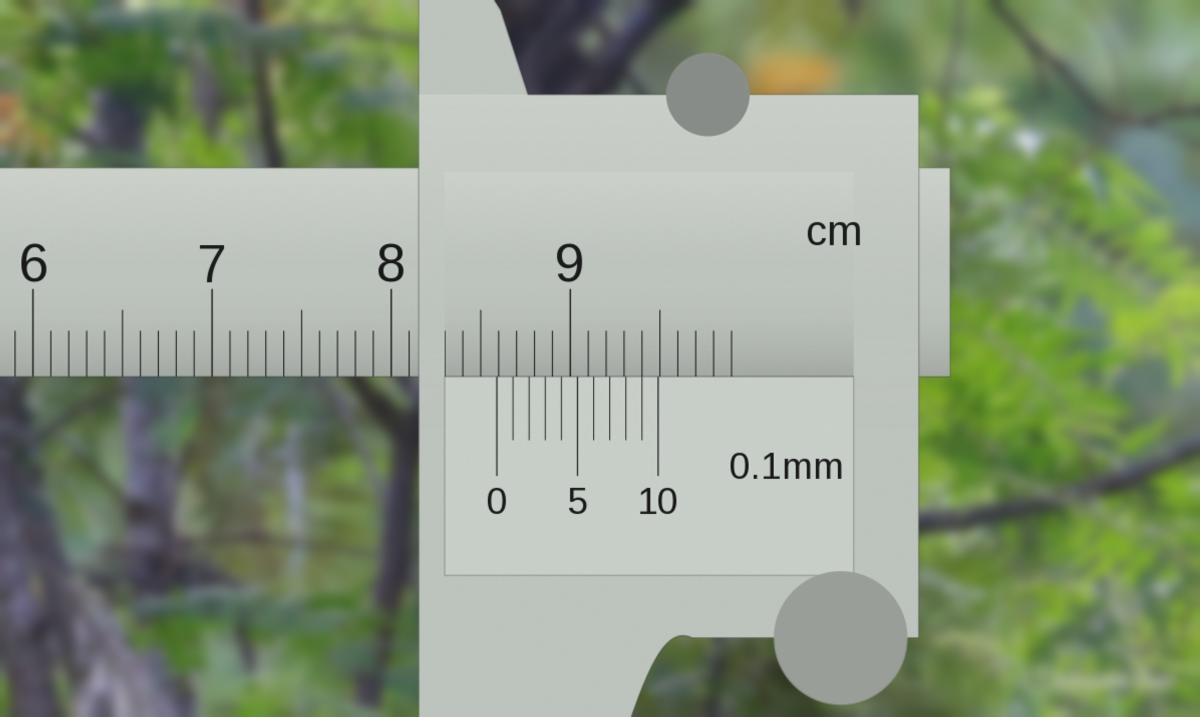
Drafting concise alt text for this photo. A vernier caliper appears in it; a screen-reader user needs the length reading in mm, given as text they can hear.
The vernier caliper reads 85.9 mm
